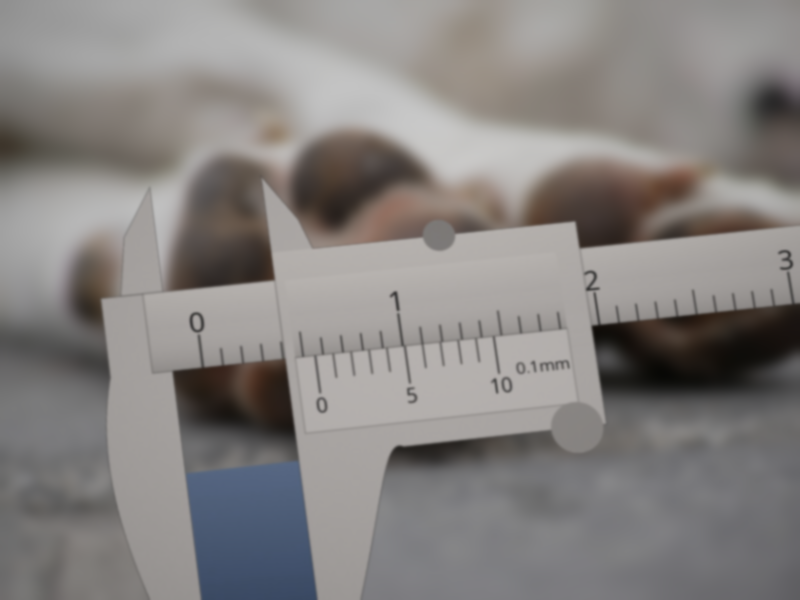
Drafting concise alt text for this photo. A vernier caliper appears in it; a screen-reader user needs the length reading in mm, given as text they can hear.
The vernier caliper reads 5.6 mm
